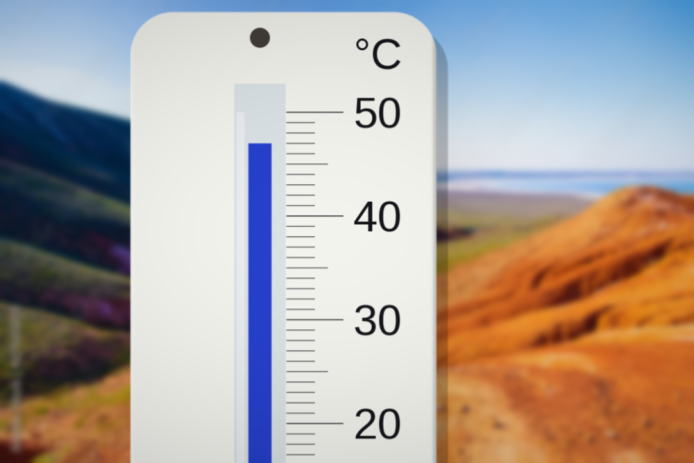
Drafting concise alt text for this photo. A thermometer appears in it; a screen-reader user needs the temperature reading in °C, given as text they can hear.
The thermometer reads 47 °C
